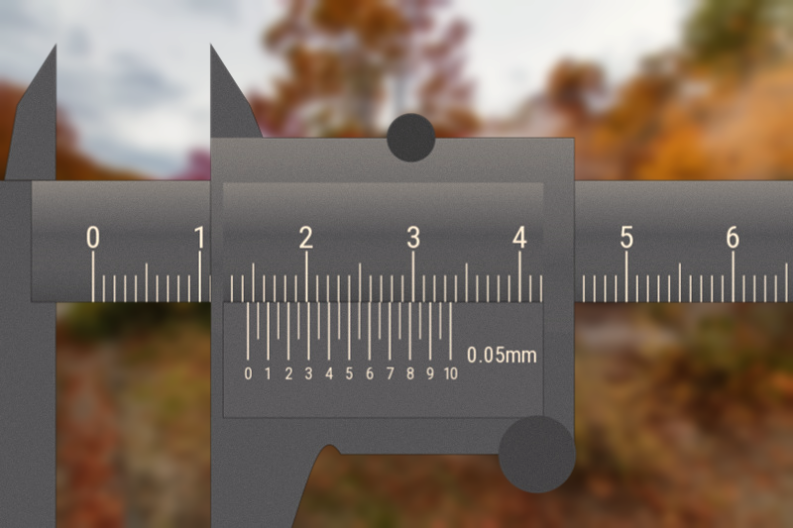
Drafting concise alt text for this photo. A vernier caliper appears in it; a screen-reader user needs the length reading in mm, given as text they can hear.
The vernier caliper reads 14.5 mm
